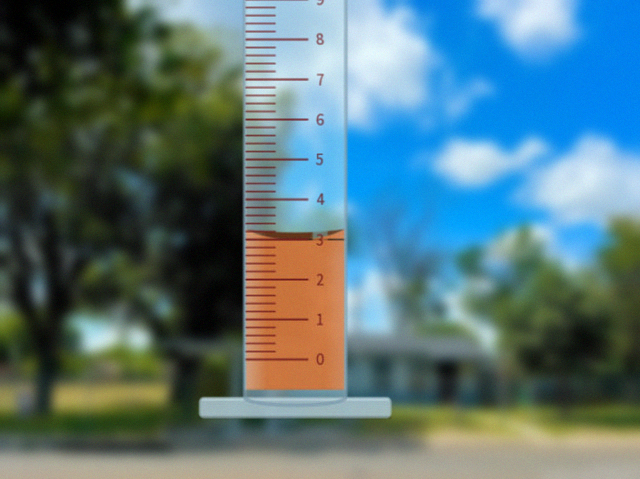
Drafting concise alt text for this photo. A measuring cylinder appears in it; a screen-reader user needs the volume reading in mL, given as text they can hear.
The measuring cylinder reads 3 mL
